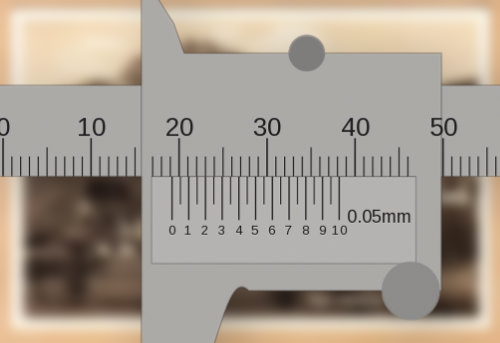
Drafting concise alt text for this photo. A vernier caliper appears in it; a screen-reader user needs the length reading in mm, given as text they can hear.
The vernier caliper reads 19.2 mm
